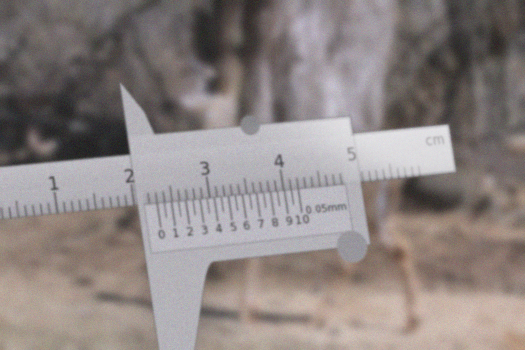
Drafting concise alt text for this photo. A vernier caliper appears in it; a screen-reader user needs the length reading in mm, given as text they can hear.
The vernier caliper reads 23.0 mm
